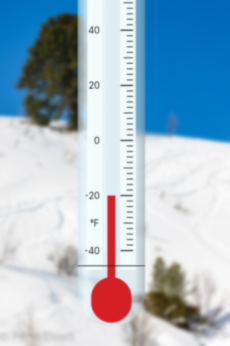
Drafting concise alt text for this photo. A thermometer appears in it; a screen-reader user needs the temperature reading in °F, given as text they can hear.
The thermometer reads -20 °F
